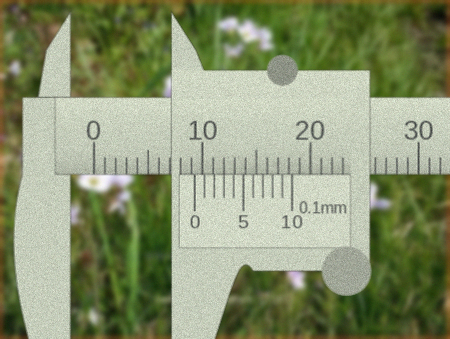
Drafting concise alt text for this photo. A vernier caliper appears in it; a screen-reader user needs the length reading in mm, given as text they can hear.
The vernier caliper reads 9.3 mm
